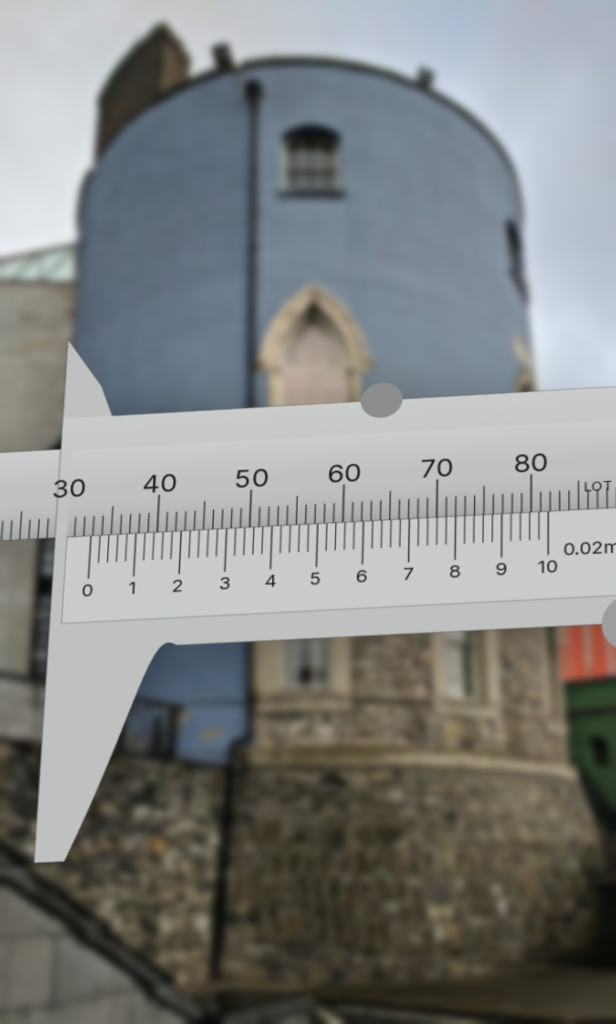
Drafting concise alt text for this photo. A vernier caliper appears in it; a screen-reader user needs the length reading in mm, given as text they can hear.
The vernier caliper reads 32.8 mm
